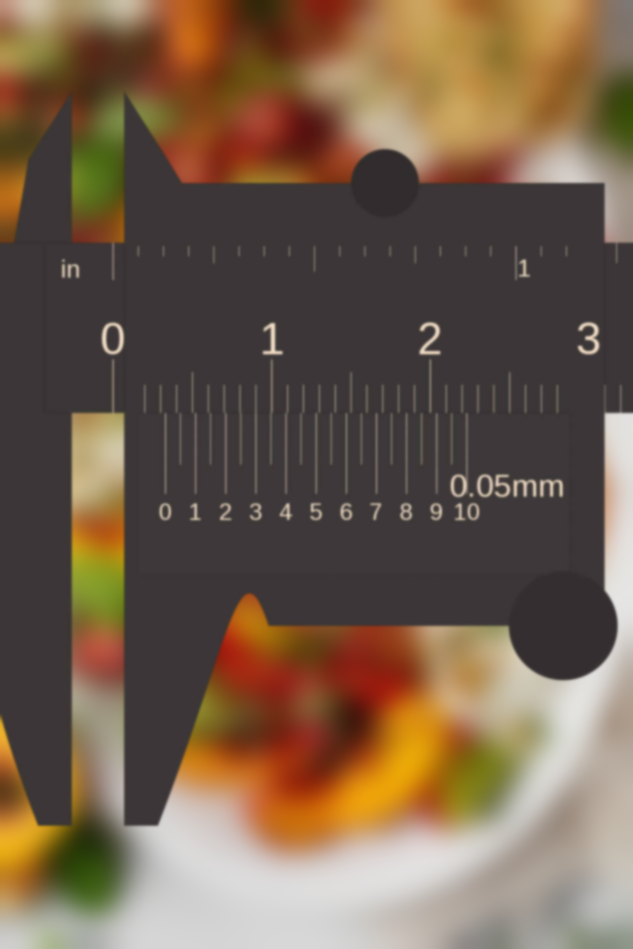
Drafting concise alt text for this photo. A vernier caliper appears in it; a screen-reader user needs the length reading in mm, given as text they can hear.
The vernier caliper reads 3.3 mm
